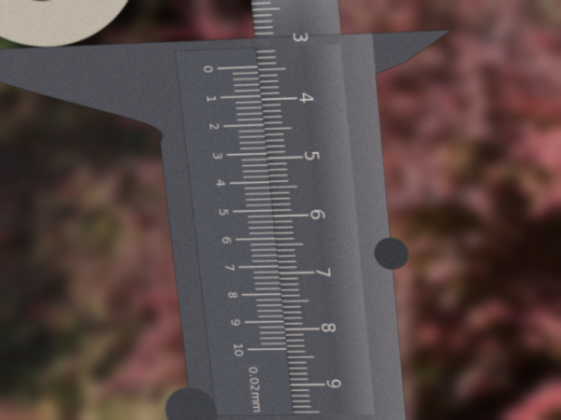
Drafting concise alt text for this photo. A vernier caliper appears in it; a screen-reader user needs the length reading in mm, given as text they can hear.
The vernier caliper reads 34.5 mm
